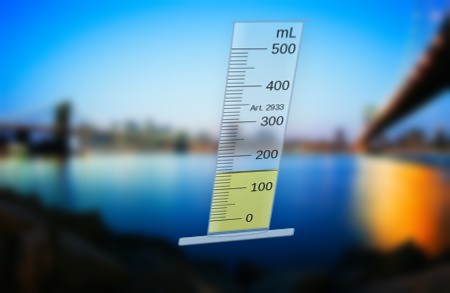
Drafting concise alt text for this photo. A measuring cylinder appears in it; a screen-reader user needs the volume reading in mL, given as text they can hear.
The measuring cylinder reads 150 mL
